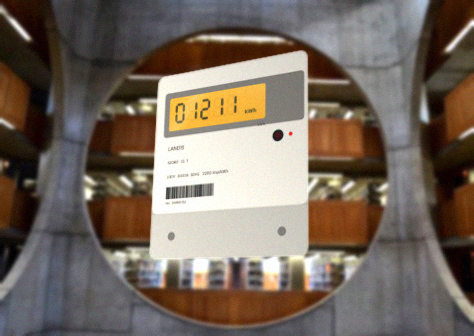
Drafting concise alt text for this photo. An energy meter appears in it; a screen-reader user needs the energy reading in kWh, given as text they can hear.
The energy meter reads 1211 kWh
